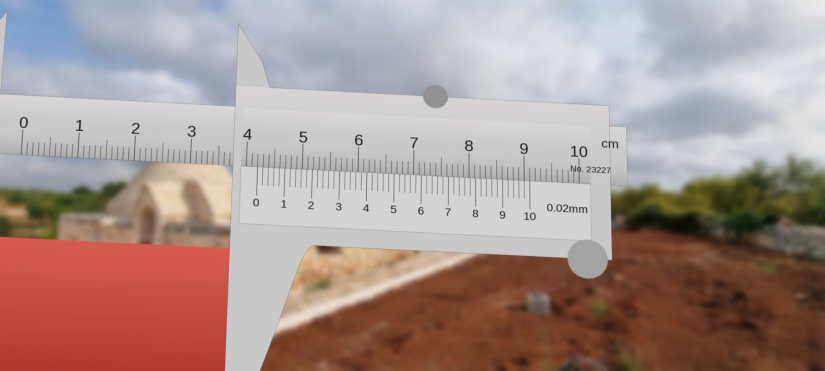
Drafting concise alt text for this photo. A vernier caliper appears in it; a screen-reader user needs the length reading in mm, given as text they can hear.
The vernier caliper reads 42.0 mm
